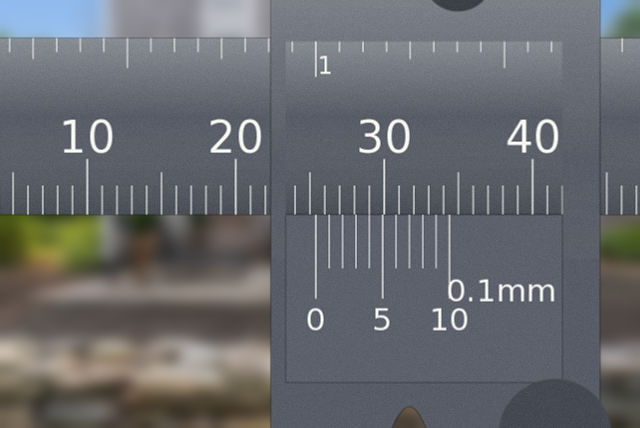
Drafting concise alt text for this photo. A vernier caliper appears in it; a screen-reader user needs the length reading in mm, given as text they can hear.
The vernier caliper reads 25.4 mm
